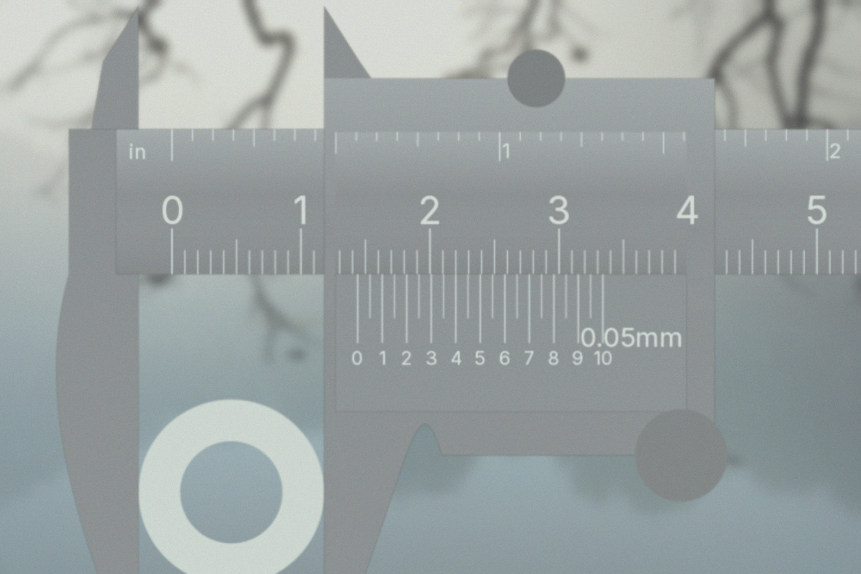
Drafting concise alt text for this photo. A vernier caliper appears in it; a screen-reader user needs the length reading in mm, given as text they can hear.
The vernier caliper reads 14.4 mm
